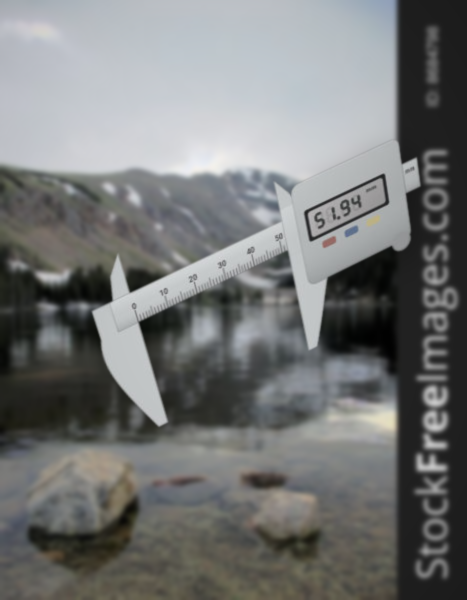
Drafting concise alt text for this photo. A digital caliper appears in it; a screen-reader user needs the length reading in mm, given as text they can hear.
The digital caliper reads 51.94 mm
